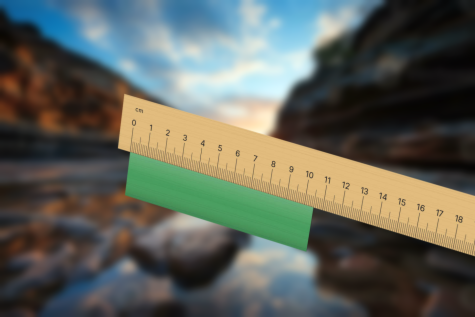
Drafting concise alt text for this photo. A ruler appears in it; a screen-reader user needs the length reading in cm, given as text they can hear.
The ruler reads 10.5 cm
